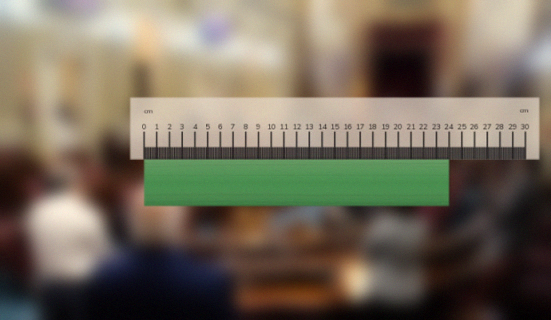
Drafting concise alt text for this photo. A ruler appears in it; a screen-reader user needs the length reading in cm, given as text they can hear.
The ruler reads 24 cm
